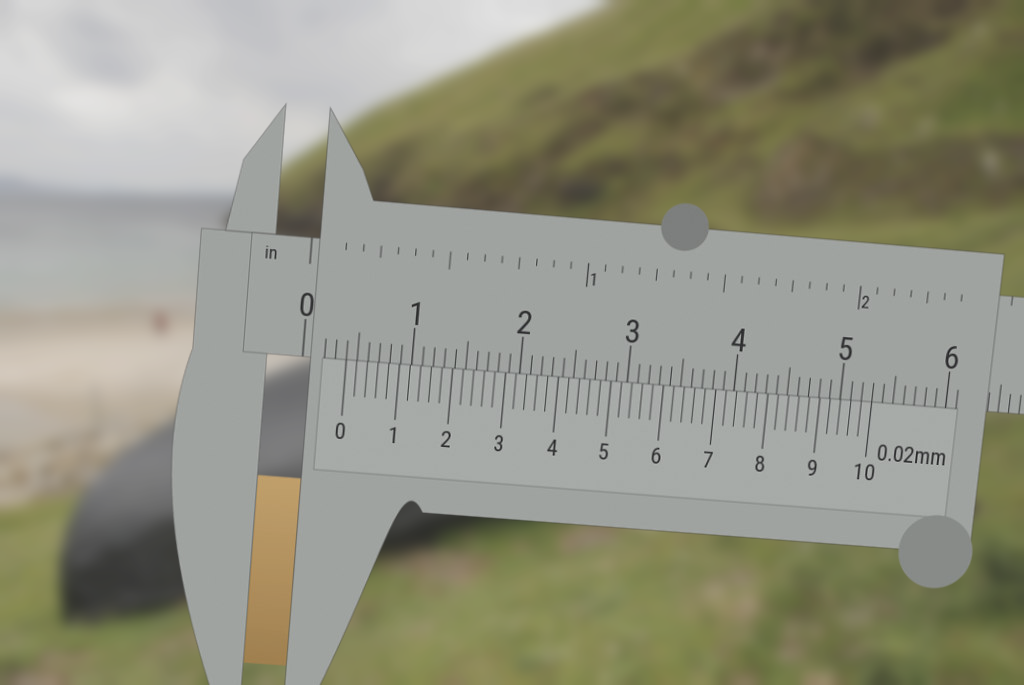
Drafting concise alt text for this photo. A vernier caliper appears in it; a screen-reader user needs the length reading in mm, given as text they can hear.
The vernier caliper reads 4.0 mm
